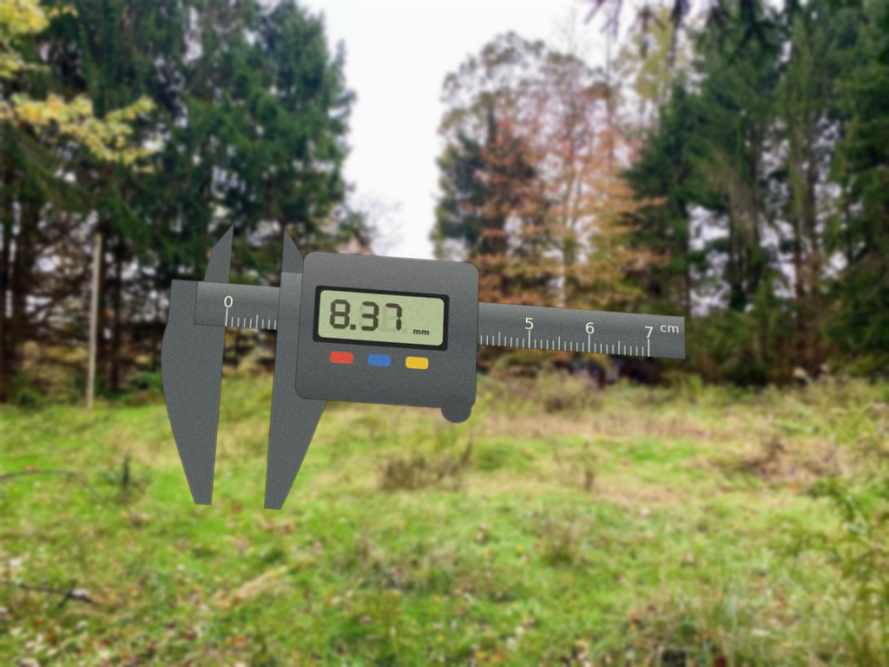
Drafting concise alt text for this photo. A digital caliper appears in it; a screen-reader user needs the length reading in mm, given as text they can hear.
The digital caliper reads 8.37 mm
